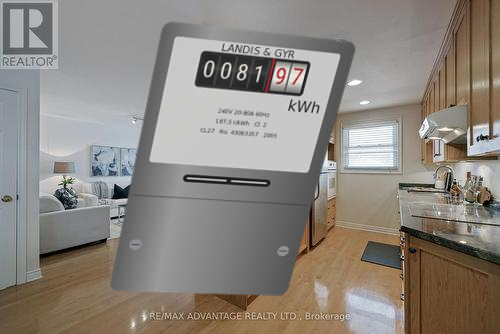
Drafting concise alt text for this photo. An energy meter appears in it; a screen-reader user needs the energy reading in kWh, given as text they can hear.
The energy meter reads 81.97 kWh
